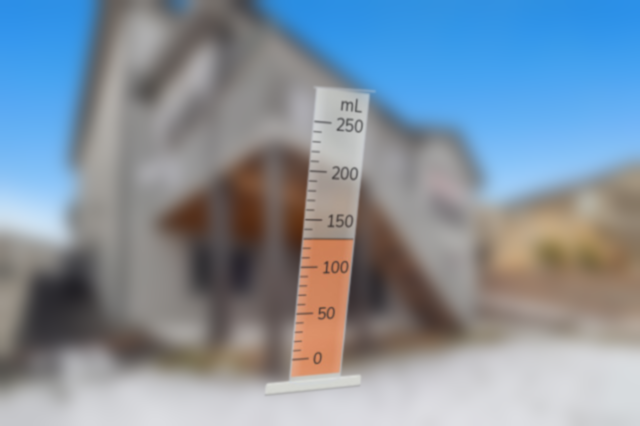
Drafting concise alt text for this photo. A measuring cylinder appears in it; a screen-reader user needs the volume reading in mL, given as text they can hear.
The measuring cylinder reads 130 mL
